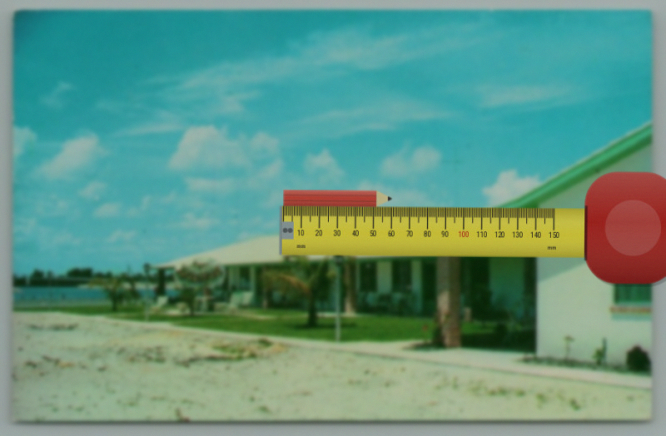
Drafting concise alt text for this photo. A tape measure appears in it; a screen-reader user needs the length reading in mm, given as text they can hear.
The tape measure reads 60 mm
